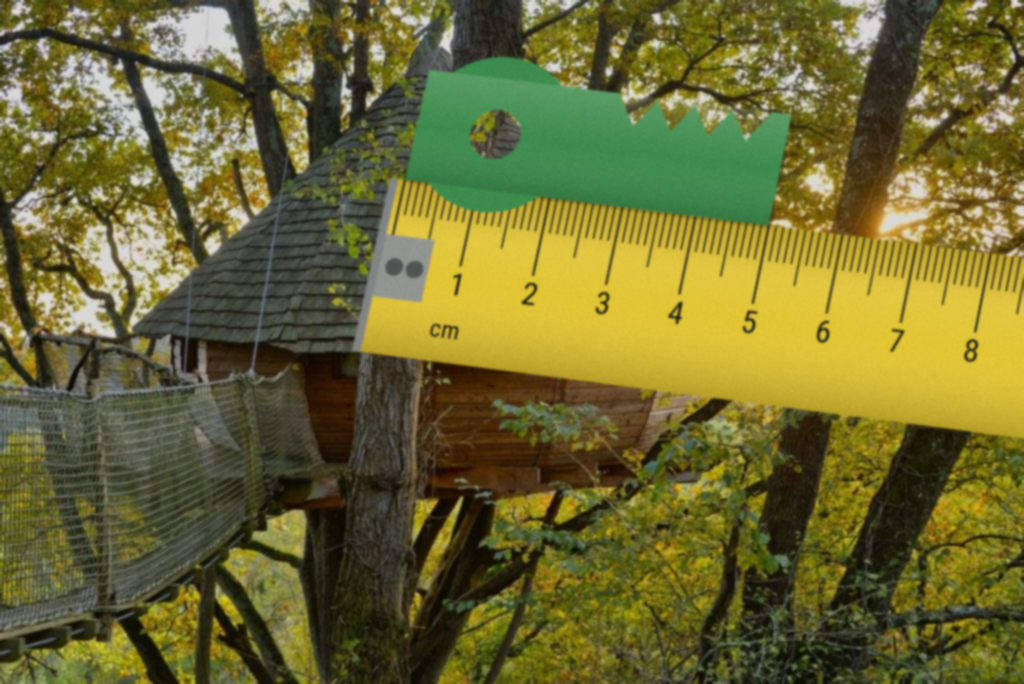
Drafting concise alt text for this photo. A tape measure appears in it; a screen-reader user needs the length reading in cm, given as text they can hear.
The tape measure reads 5 cm
